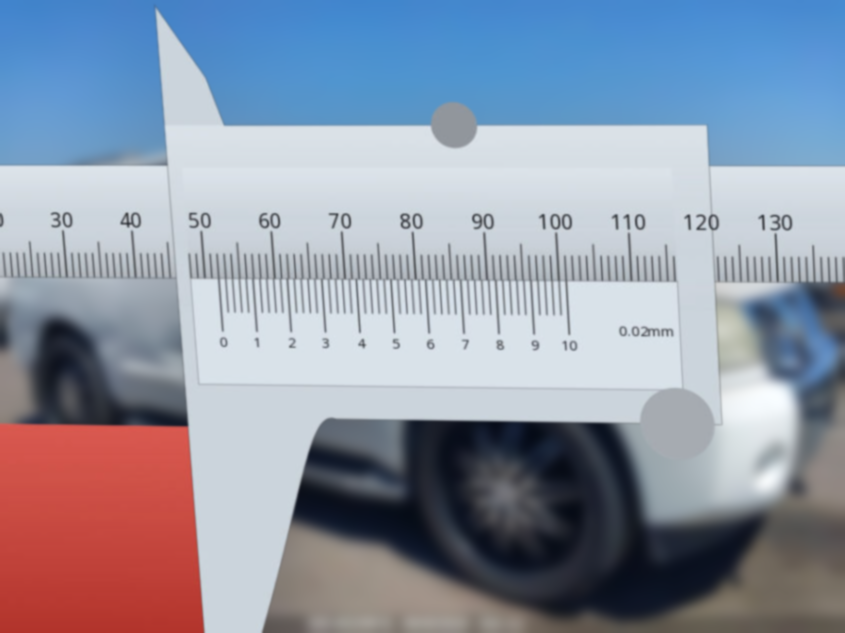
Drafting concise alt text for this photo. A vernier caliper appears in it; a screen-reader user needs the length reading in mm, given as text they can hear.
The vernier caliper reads 52.0 mm
